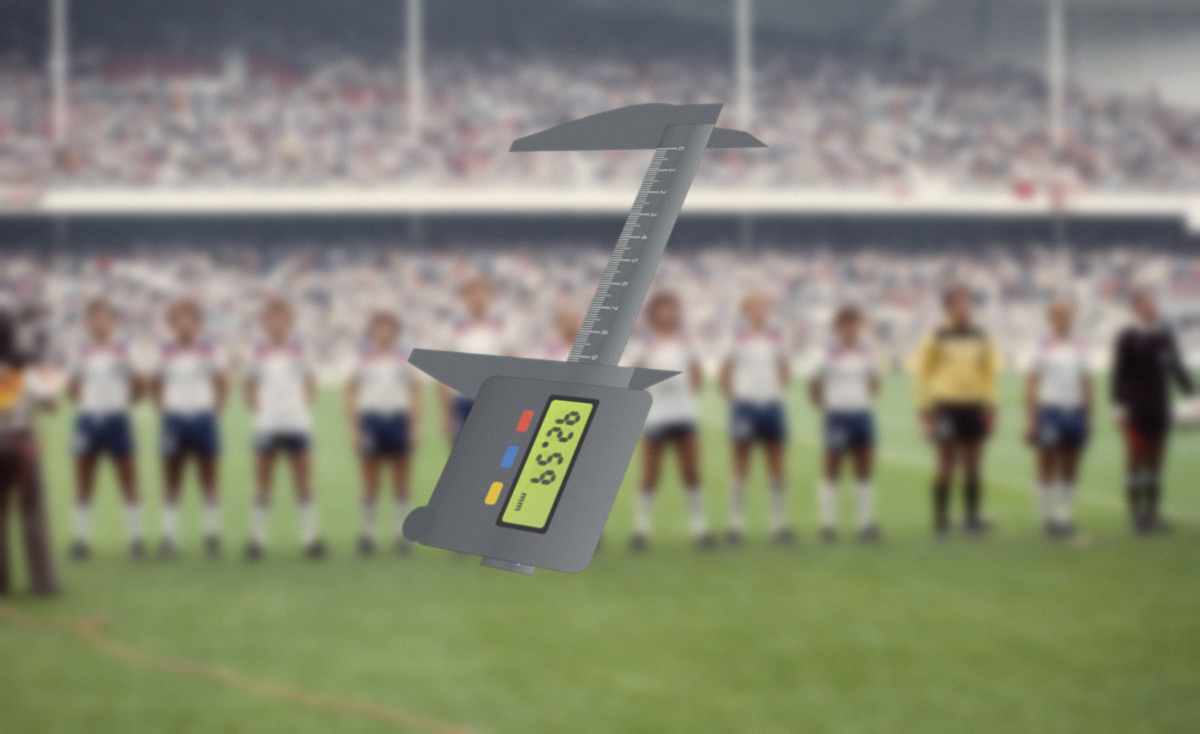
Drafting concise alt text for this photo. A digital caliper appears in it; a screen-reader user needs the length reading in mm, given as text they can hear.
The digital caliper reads 92.59 mm
